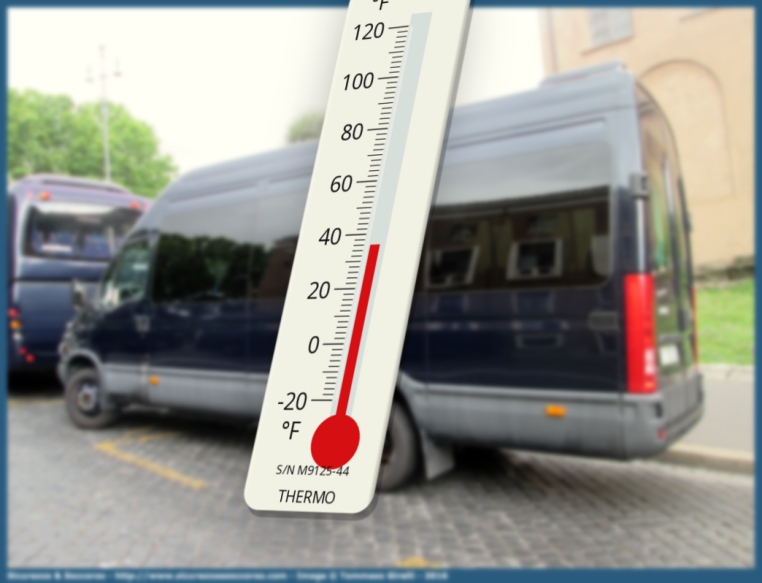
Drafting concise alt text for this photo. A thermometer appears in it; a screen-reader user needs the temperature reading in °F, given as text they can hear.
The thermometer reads 36 °F
